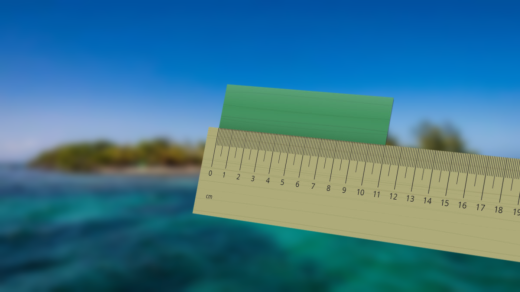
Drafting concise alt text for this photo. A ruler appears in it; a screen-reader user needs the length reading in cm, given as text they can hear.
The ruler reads 11 cm
